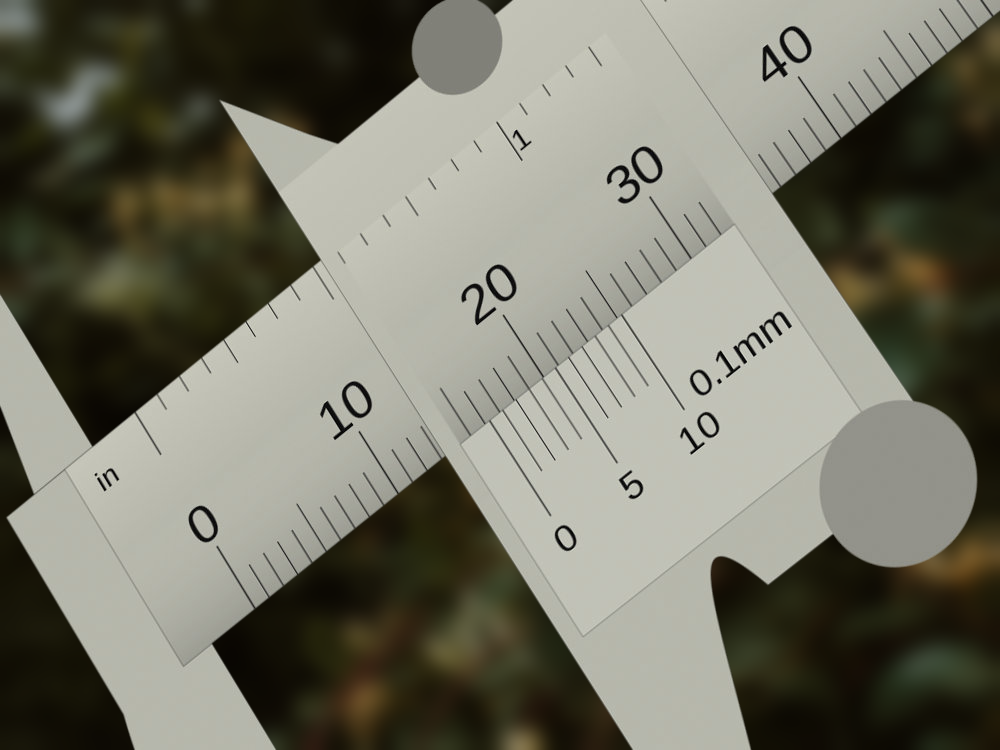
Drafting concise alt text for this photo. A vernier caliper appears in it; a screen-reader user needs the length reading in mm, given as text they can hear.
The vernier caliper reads 16.3 mm
